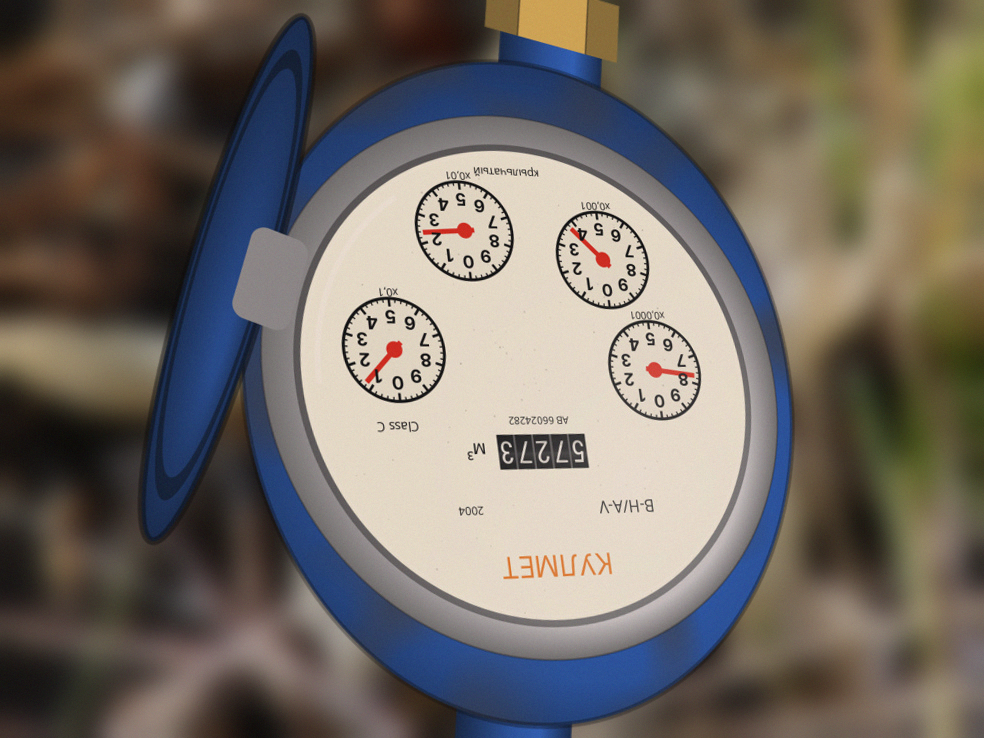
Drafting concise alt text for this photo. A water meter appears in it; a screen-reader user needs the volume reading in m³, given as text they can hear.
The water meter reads 57273.1237 m³
